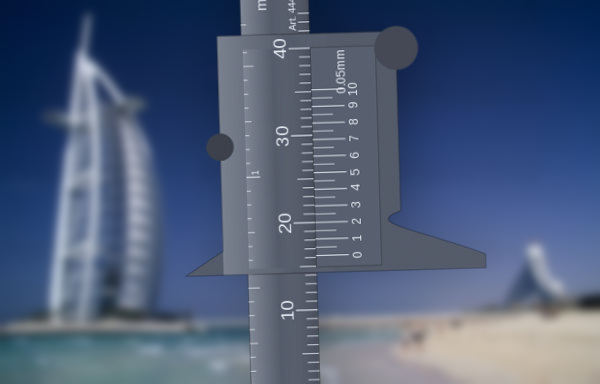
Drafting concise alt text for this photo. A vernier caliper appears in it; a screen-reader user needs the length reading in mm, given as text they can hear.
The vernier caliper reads 16.2 mm
